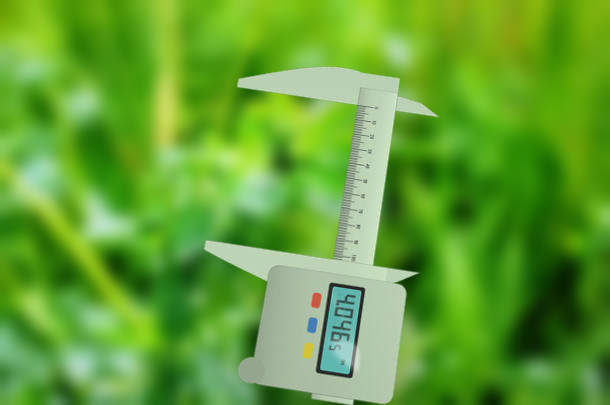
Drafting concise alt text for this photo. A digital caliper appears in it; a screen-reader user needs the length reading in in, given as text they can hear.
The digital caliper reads 4.0465 in
